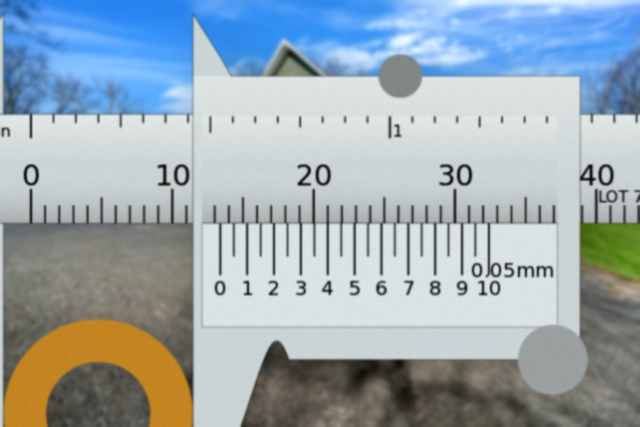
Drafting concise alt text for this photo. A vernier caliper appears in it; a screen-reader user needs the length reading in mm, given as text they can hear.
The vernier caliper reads 13.4 mm
